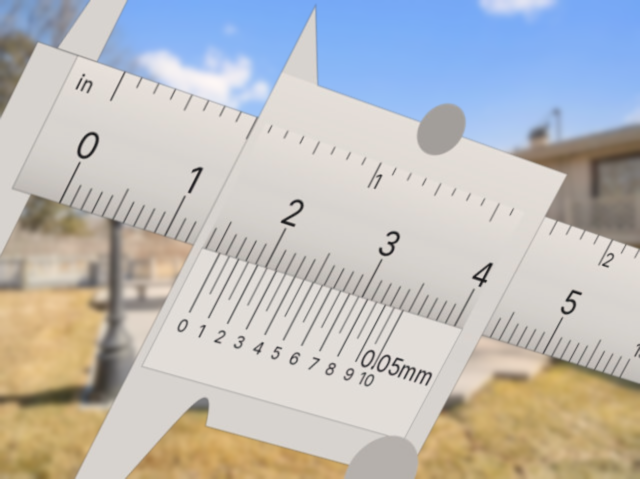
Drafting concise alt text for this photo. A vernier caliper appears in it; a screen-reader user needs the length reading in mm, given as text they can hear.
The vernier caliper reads 15.4 mm
